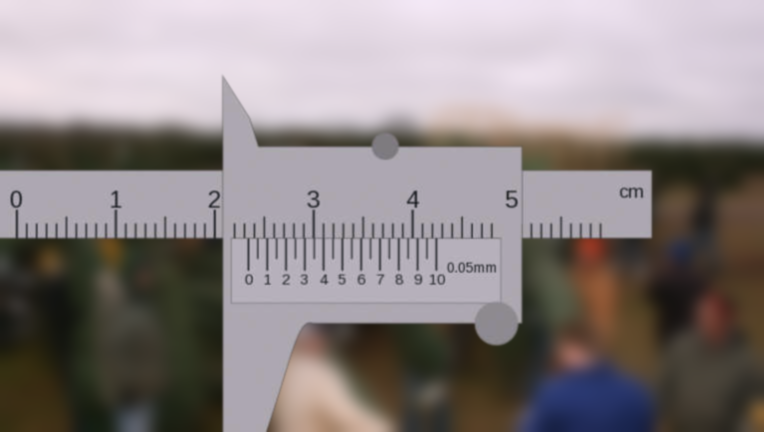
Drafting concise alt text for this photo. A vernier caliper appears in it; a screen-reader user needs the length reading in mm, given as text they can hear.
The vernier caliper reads 23.4 mm
